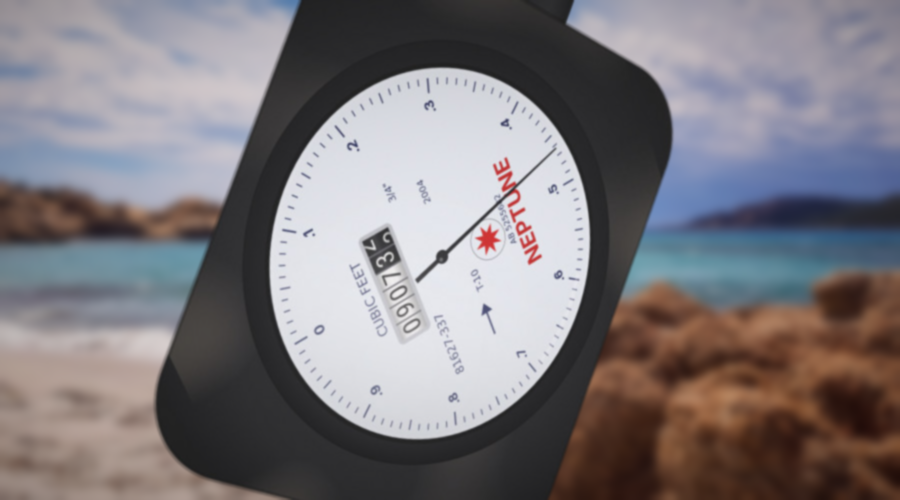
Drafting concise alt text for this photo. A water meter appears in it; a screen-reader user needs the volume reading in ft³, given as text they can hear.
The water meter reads 90732.46 ft³
